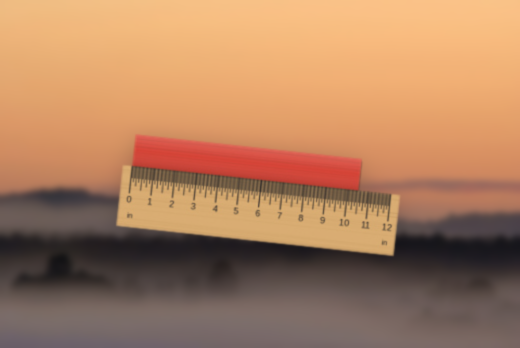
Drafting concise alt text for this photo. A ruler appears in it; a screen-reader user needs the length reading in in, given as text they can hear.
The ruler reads 10.5 in
